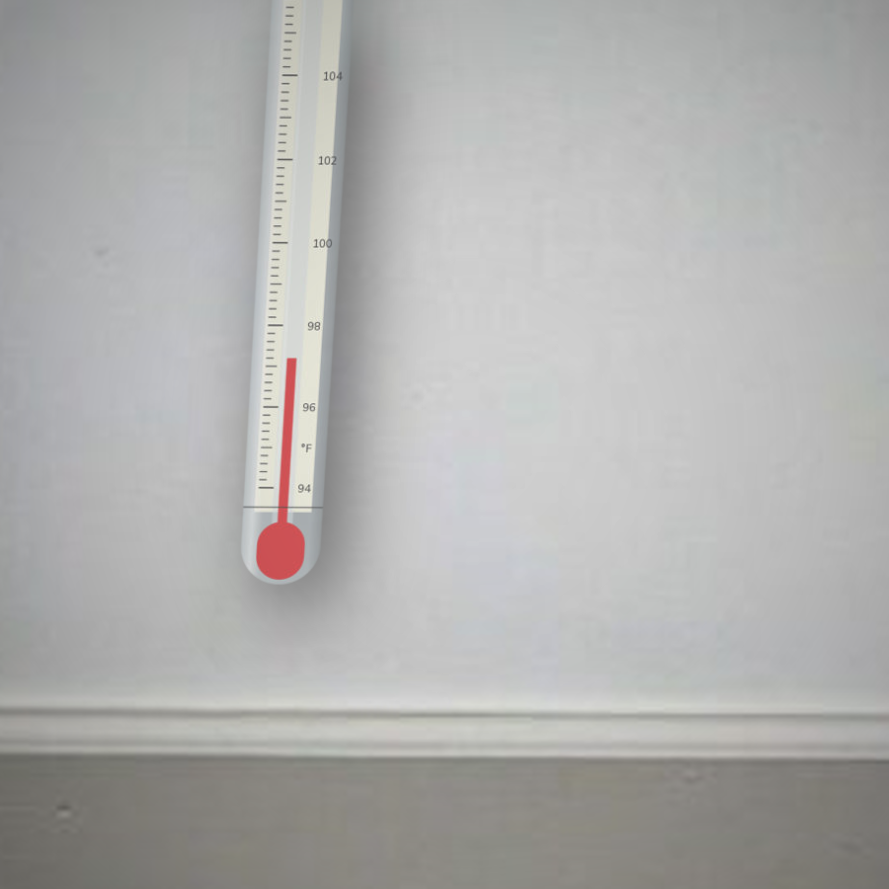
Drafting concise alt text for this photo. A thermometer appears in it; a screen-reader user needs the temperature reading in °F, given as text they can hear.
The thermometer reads 97.2 °F
